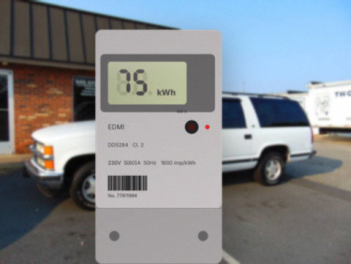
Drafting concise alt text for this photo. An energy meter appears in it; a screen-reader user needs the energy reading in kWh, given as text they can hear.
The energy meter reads 75 kWh
